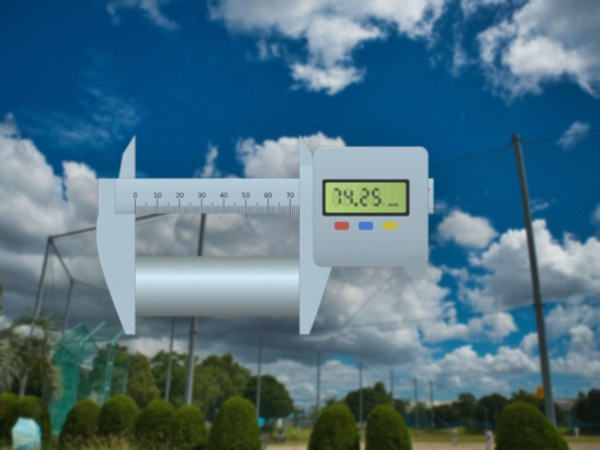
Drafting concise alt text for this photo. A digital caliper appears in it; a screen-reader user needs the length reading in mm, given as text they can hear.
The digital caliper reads 74.25 mm
